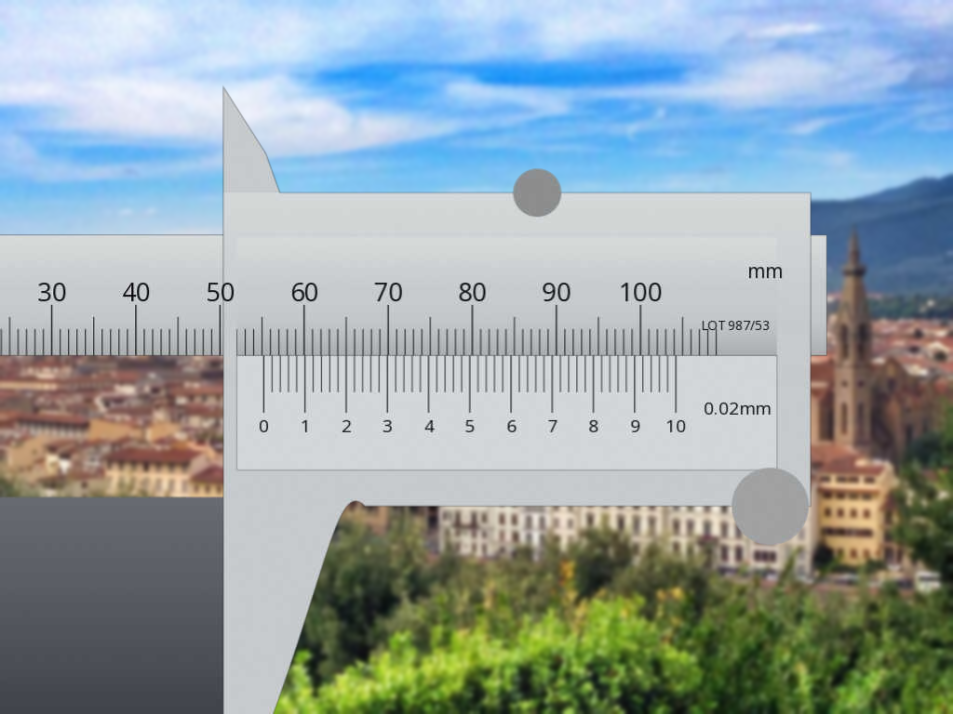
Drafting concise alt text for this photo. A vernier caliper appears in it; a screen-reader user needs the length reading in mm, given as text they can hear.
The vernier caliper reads 55.2 mm
